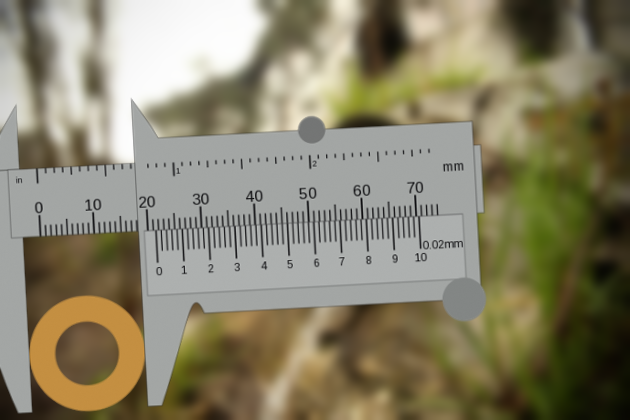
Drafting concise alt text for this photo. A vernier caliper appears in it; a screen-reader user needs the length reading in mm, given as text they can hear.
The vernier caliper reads 21.5 mm
